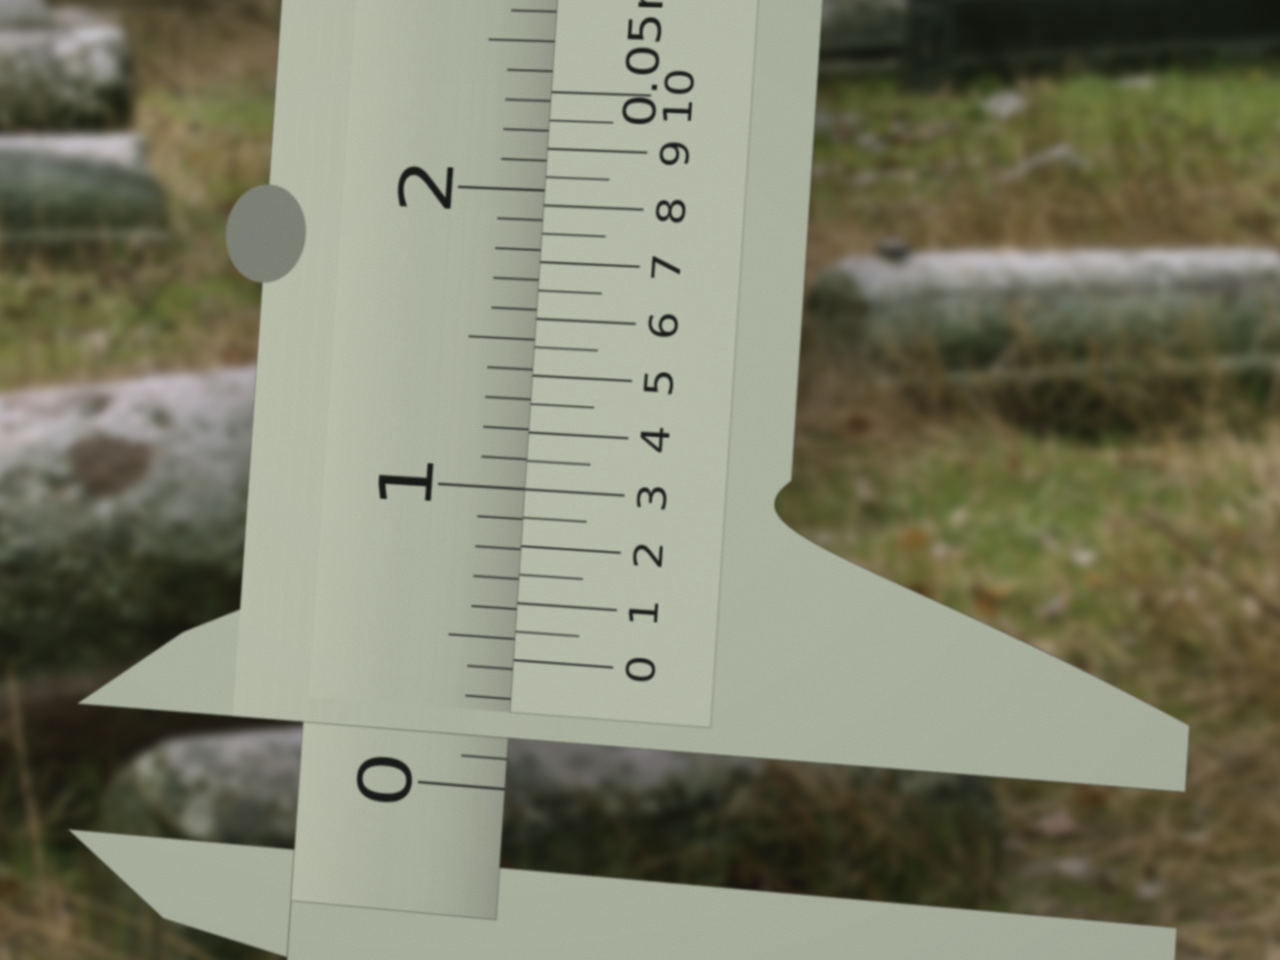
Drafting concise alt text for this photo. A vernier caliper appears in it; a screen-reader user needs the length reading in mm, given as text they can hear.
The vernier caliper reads 4.30 mm
